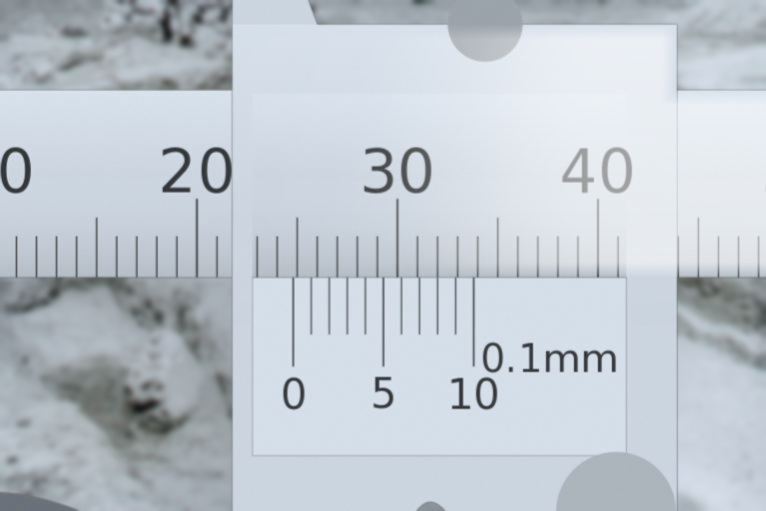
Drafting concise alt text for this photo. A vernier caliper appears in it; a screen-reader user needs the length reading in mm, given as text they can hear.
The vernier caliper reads 24.8 mm
